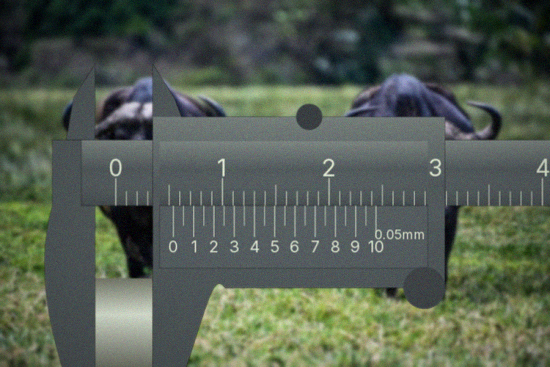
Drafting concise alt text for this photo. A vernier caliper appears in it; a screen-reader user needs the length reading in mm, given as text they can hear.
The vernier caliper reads 5.4 mm
